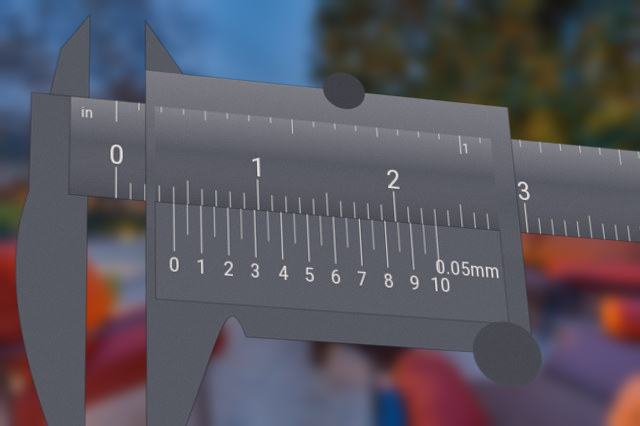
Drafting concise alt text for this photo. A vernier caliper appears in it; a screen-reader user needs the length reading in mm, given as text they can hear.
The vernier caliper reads 4.0 mm
